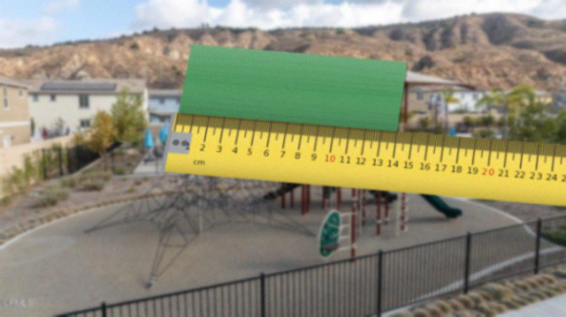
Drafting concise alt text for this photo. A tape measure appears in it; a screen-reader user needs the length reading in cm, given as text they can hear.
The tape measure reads 14 cm
